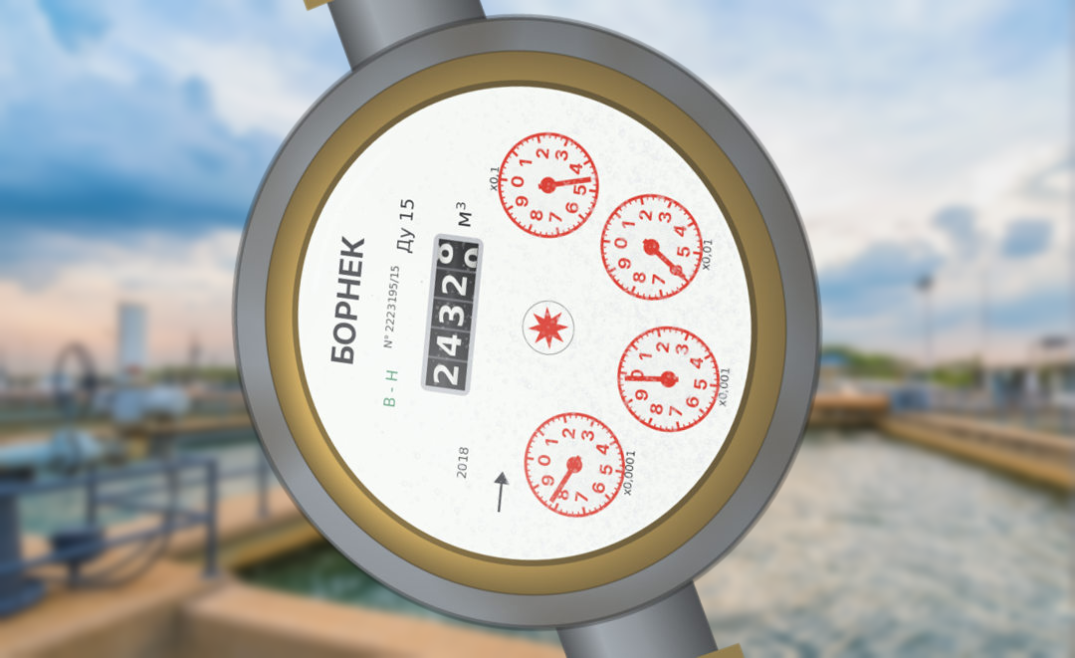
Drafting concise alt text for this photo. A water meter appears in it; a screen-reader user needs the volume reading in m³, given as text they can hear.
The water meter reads 24328.4598 m³
